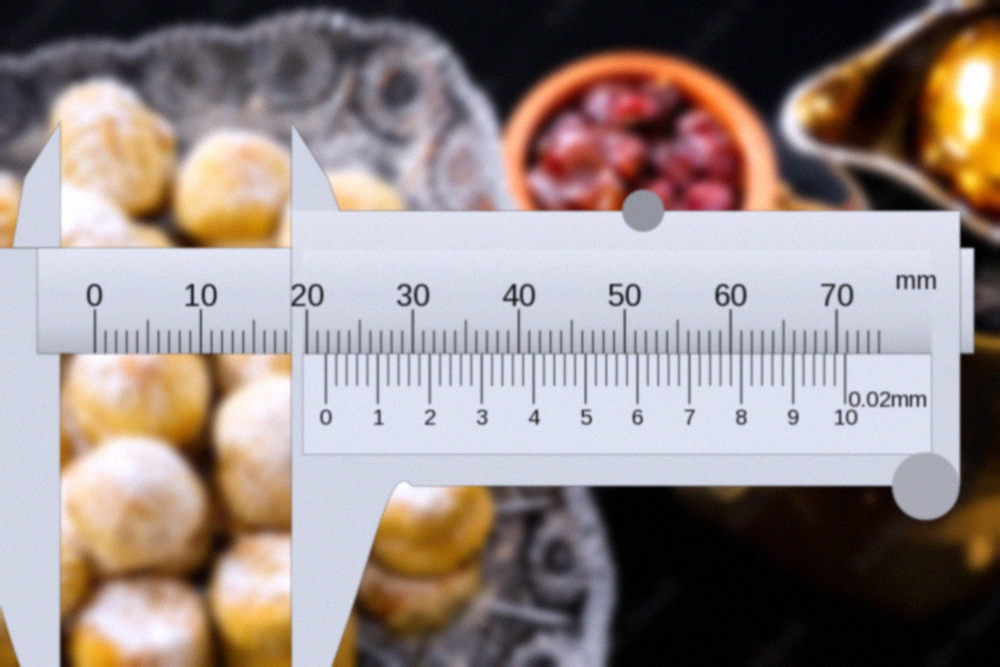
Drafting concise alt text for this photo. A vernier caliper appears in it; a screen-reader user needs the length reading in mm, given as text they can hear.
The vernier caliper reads 21.8 mm
